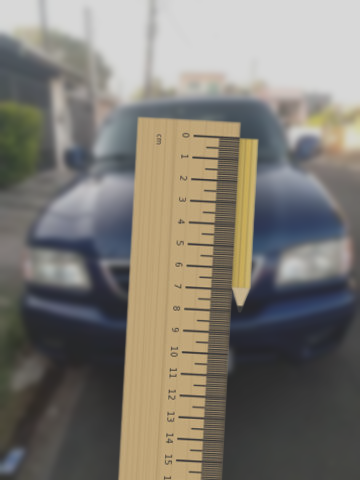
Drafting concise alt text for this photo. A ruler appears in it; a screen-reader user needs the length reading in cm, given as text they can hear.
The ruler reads 8 cm
